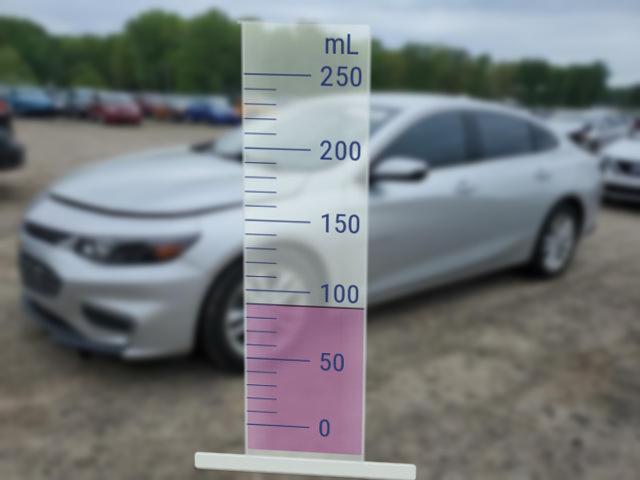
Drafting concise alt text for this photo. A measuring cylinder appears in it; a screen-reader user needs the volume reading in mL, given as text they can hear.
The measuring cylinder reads 90 mL
